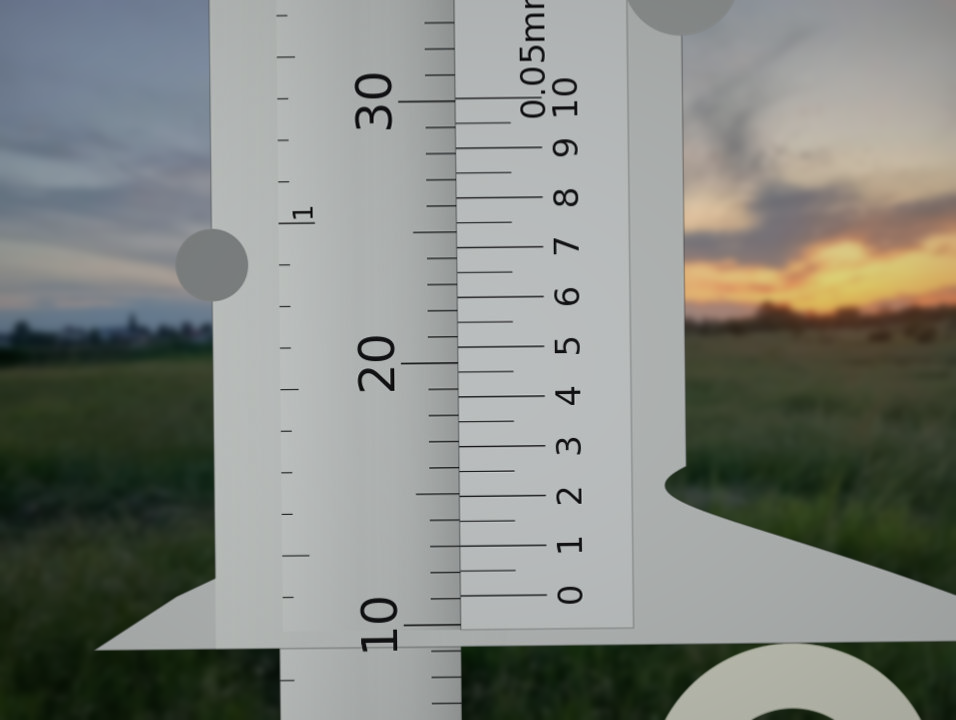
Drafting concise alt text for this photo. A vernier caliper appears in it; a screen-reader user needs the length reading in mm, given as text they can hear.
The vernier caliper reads 11.10 mm
